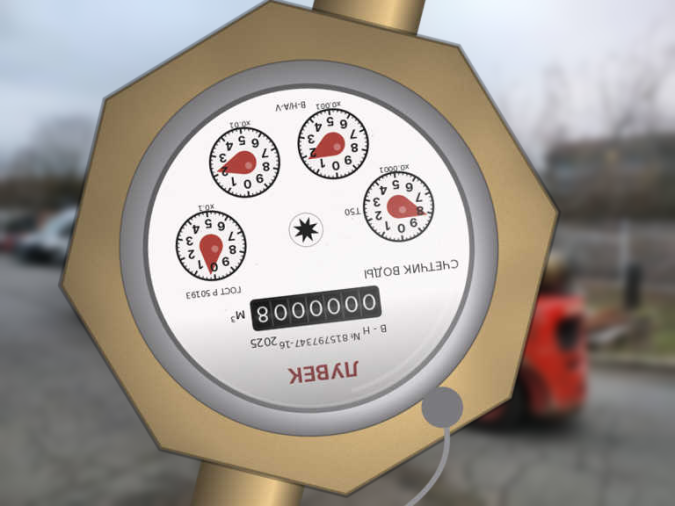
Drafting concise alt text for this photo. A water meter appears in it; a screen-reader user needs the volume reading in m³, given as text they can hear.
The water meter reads 8.0218 m³
